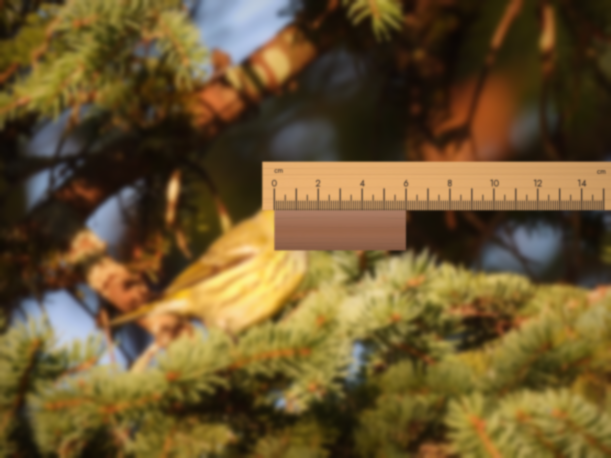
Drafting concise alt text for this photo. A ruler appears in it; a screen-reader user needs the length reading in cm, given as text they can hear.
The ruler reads 6 cm
